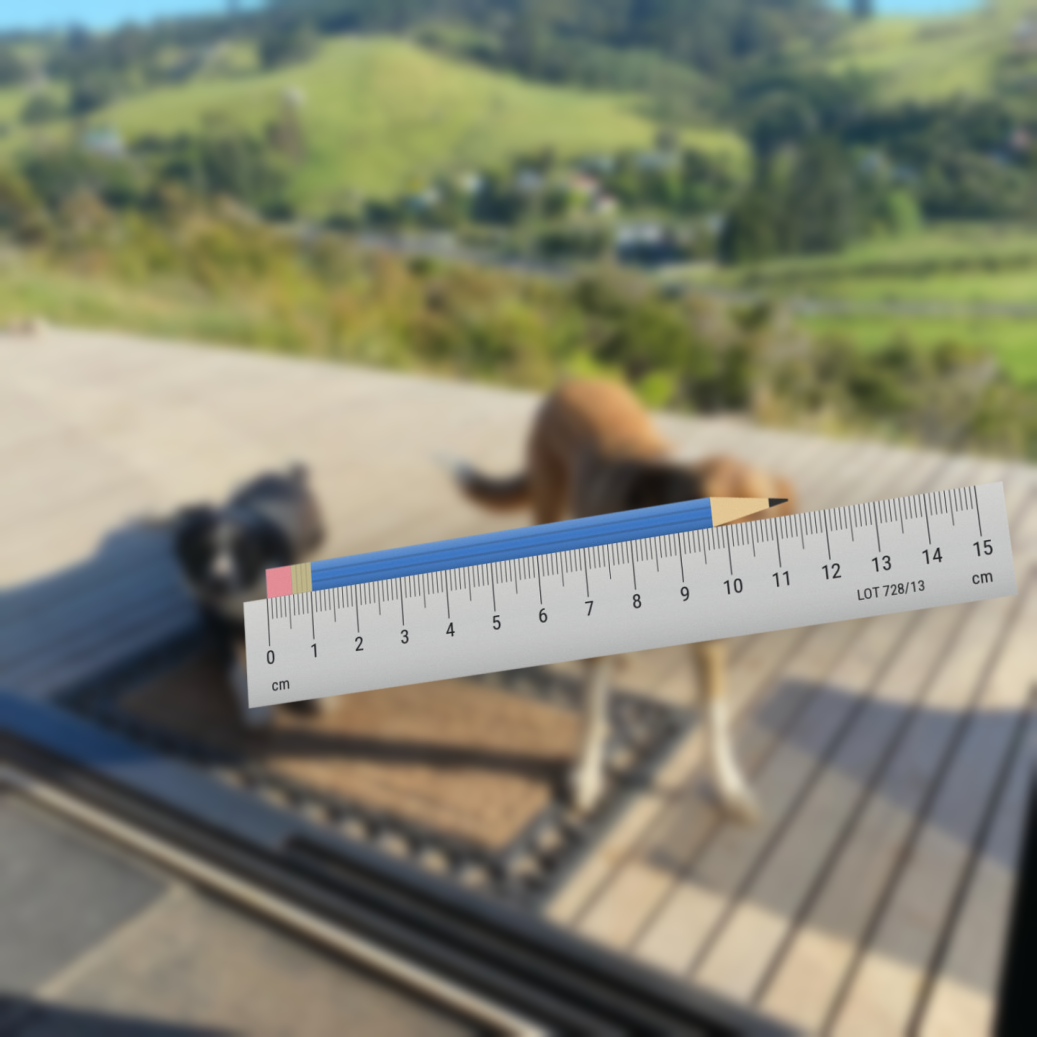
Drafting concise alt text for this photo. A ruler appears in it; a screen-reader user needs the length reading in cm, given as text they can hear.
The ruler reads 11.3 cm
